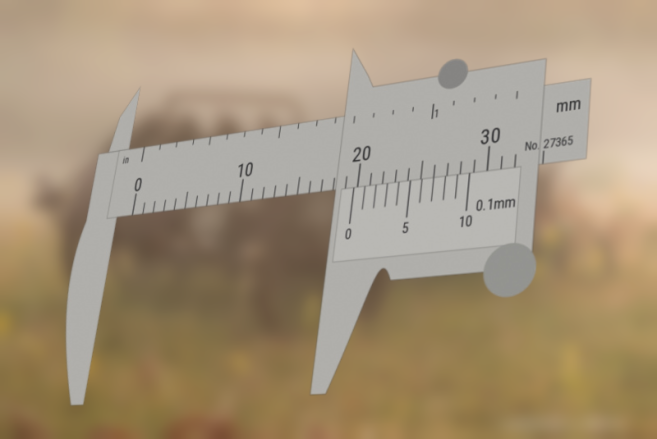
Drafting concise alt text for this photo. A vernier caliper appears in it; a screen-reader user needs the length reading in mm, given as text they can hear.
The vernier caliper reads 19.7 mm
